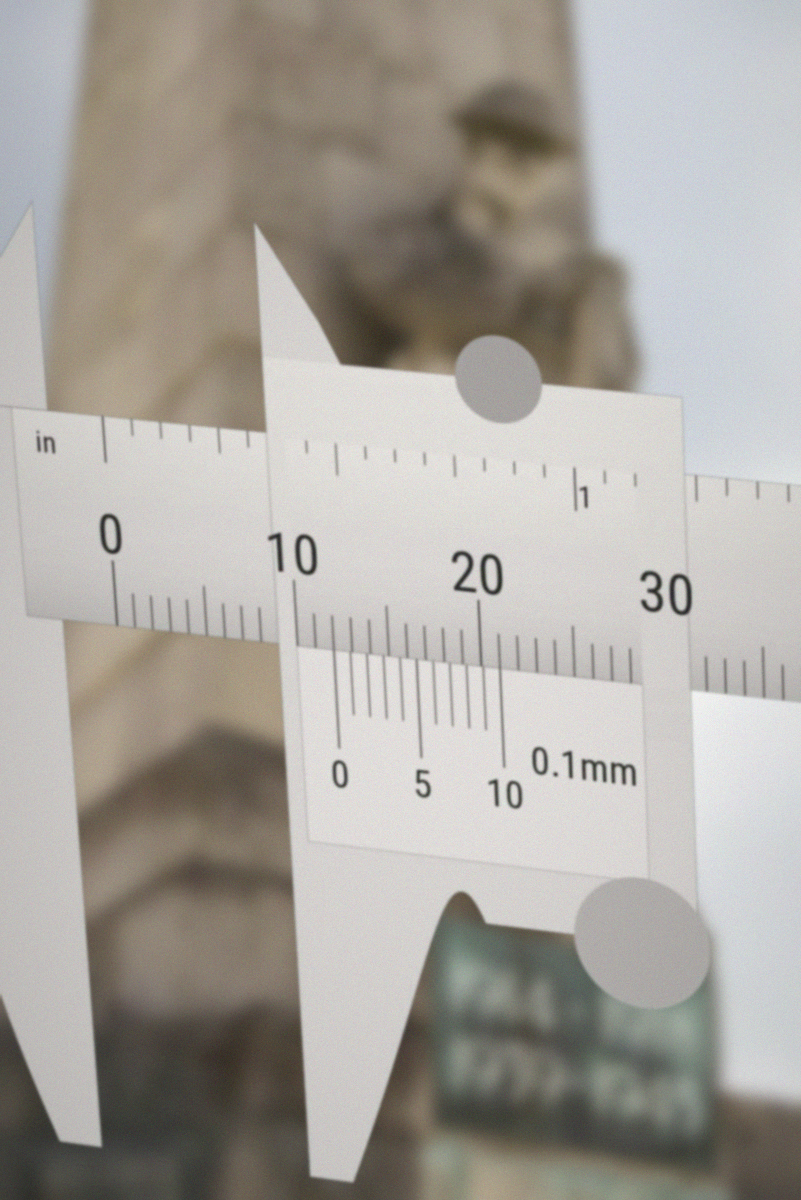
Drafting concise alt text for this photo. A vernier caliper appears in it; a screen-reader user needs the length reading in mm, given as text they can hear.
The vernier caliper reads 12.0 mm
